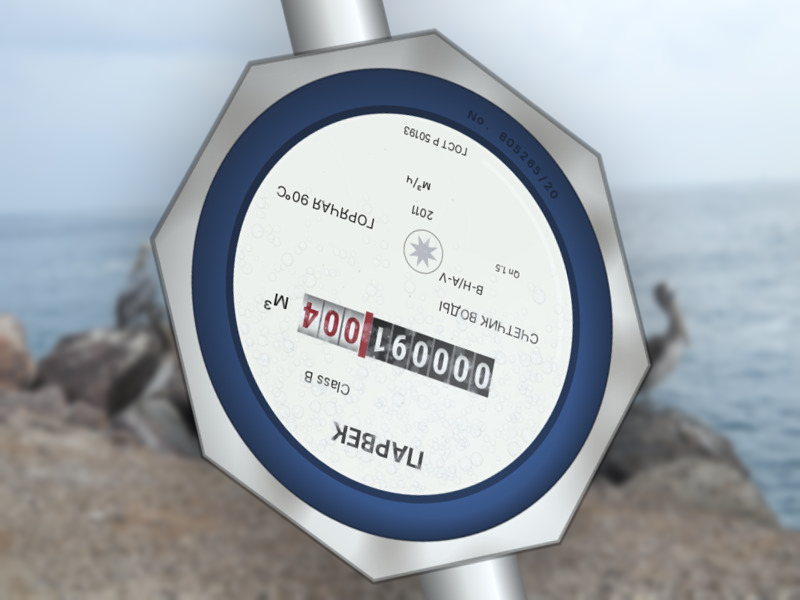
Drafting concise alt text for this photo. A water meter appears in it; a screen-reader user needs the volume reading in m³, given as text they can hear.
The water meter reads 91.004 m³
